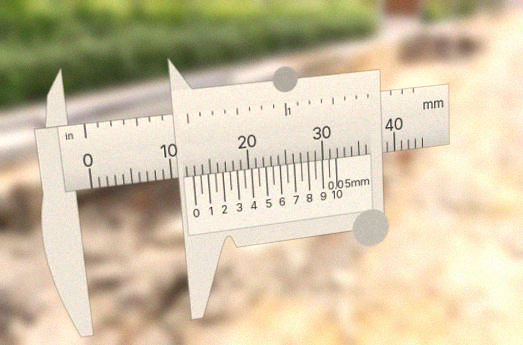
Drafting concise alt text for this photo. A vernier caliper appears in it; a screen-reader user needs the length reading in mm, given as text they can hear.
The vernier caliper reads 12.8 mm
